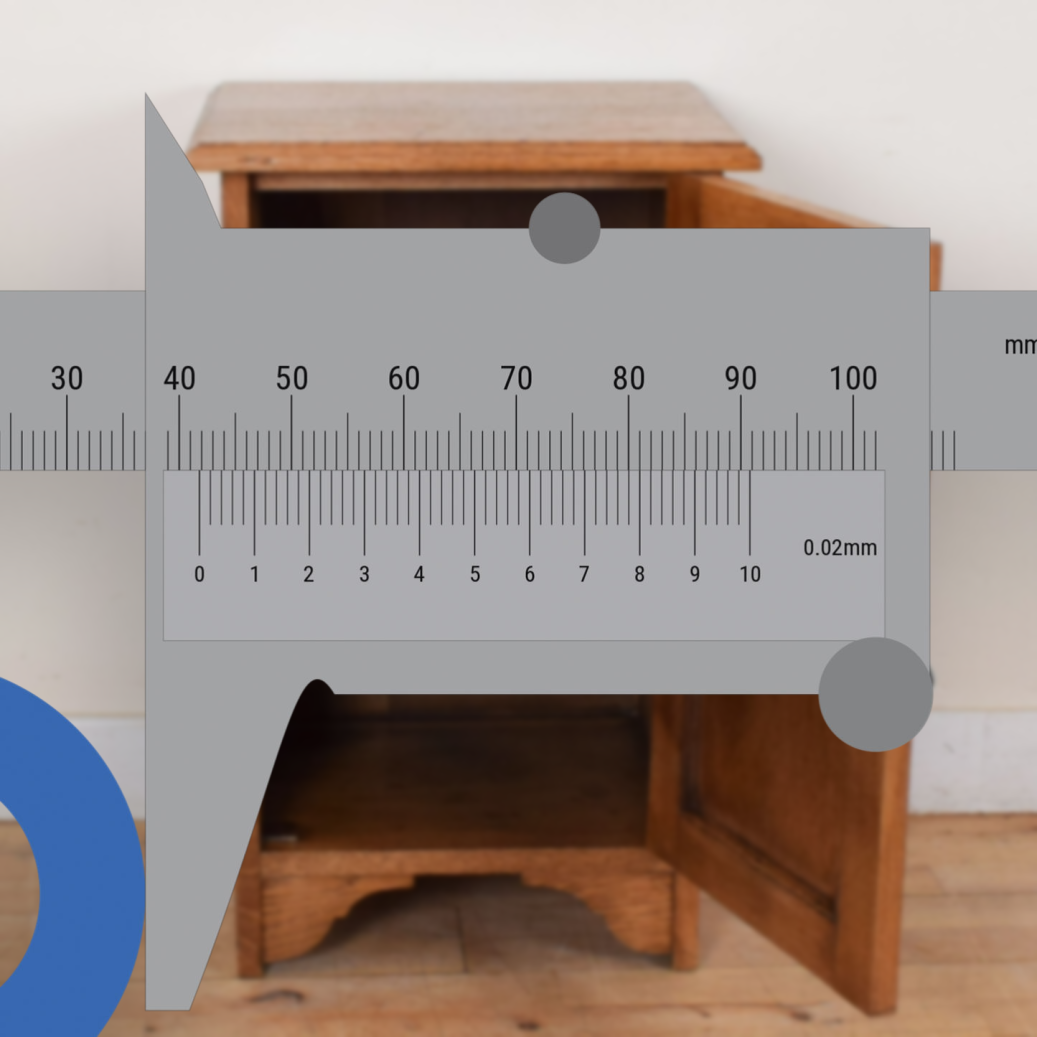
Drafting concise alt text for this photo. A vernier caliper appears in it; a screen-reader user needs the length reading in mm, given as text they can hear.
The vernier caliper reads 41.8 mm
